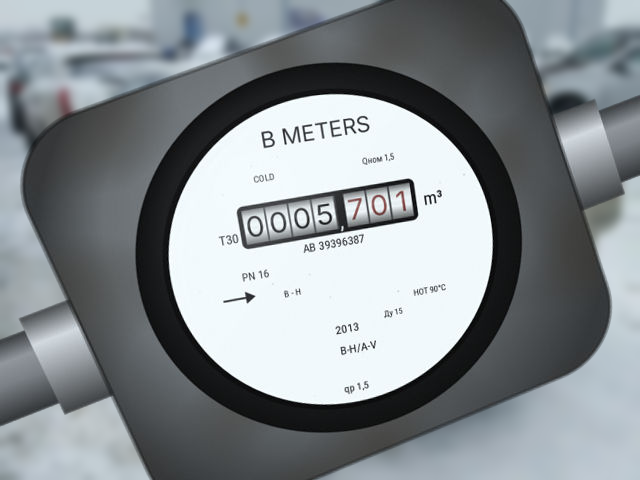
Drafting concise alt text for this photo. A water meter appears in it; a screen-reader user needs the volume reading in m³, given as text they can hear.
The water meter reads 5.701 m³
